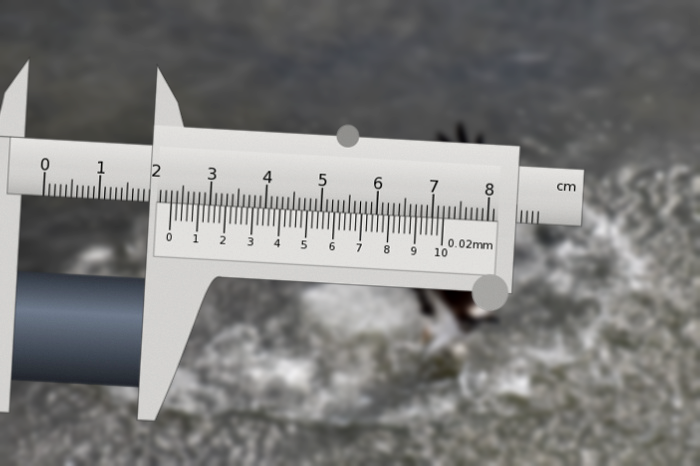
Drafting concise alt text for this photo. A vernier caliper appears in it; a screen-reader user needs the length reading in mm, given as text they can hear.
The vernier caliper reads 23.0 mm
